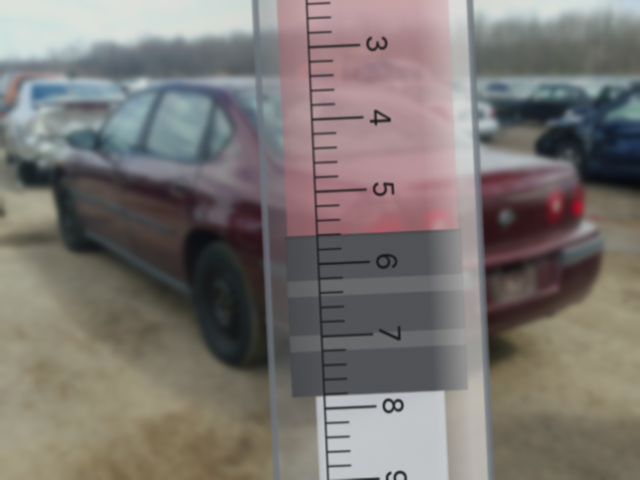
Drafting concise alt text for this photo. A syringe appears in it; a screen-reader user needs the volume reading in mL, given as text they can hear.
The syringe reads 5.6 mL
